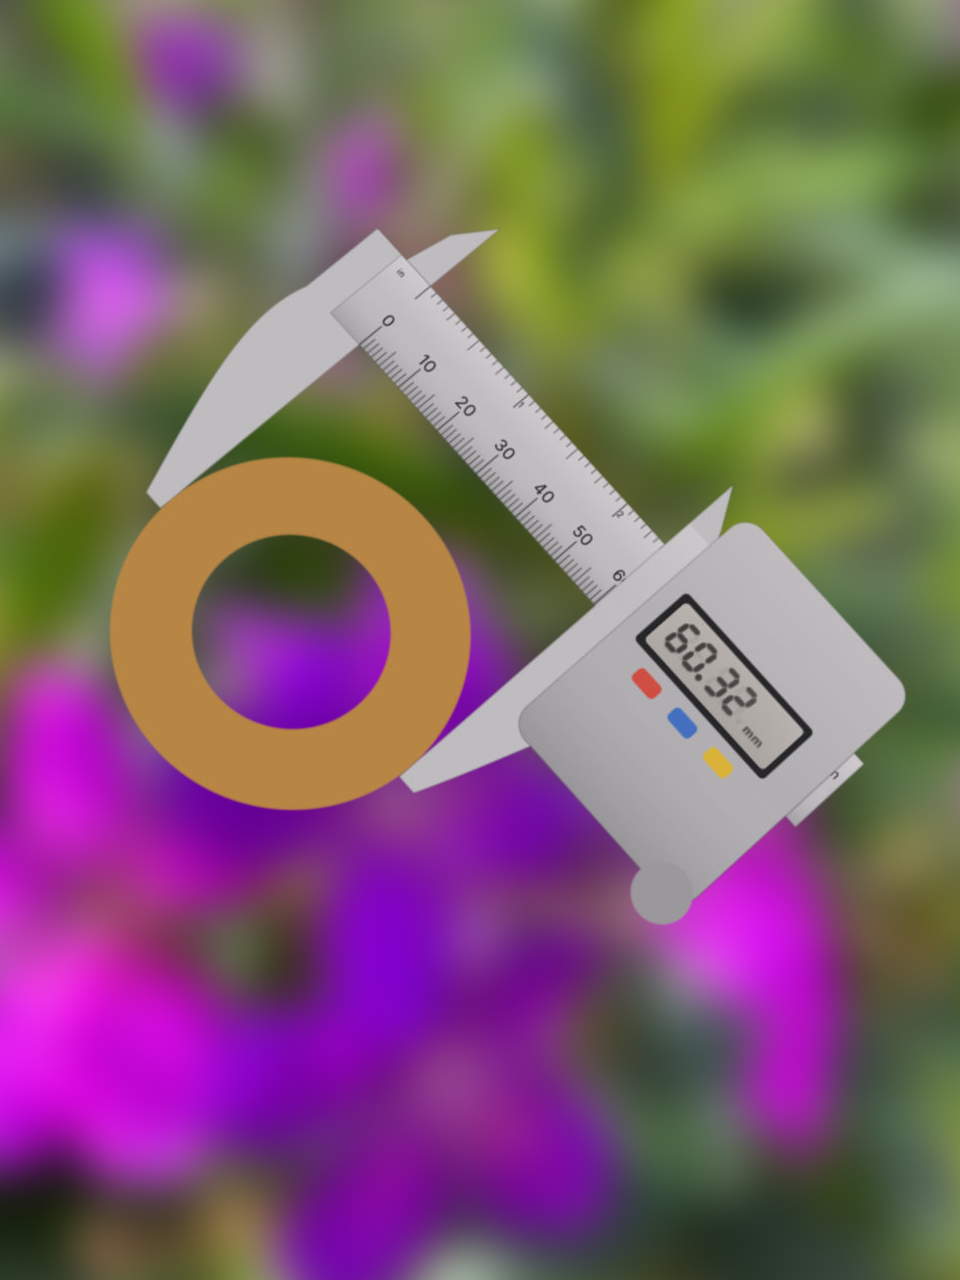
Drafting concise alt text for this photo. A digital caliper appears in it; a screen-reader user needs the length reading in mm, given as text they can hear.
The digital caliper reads 60.32 mm
